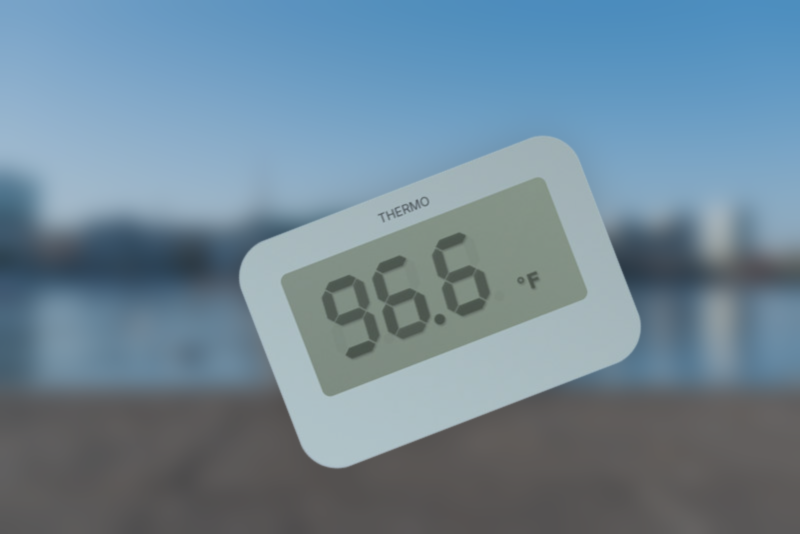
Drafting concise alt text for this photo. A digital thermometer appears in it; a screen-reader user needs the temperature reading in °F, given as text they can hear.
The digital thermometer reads 96.6 °F
